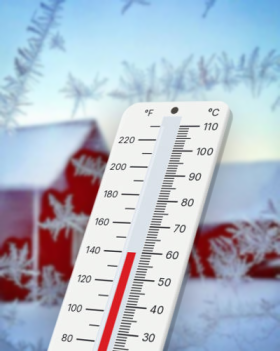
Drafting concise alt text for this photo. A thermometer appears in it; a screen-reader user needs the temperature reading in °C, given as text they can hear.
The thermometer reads 60 °C
